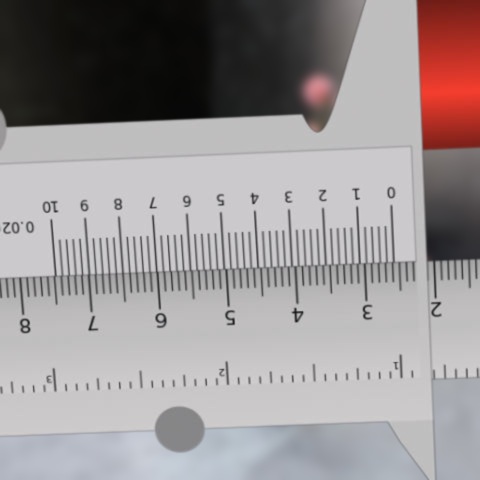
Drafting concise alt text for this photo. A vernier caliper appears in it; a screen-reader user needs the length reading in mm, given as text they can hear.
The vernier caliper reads 25.8 mm
